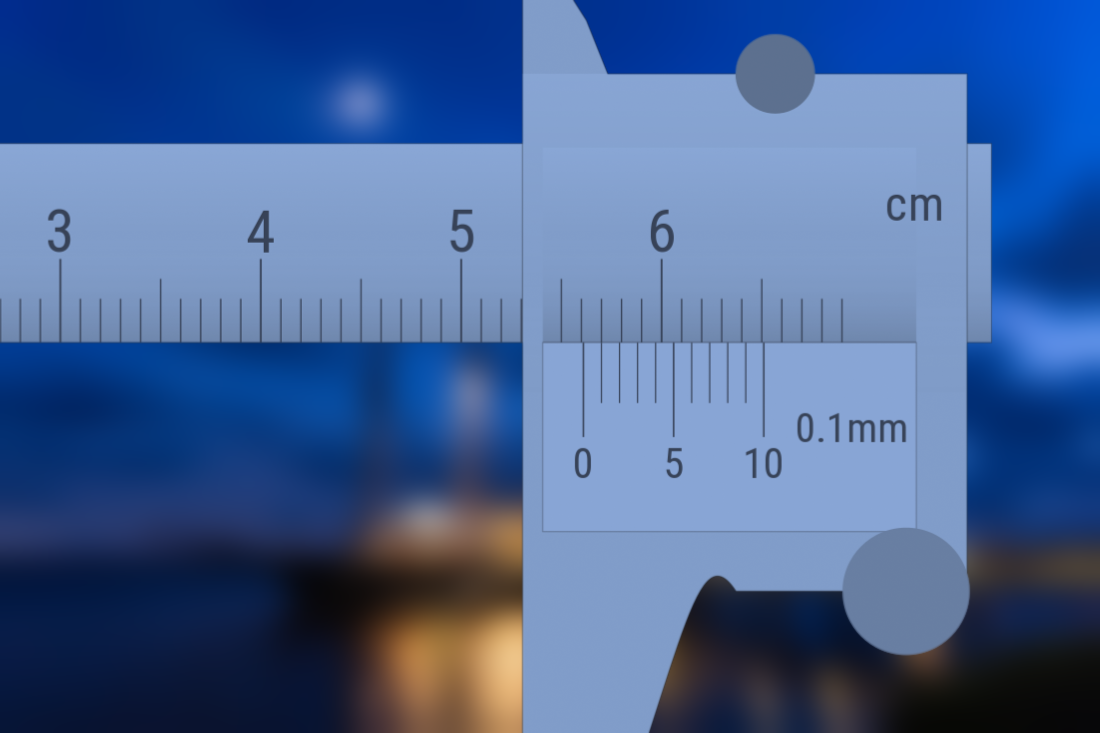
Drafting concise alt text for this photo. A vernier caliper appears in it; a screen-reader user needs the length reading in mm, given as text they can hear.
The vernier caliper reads 56.1 mm
